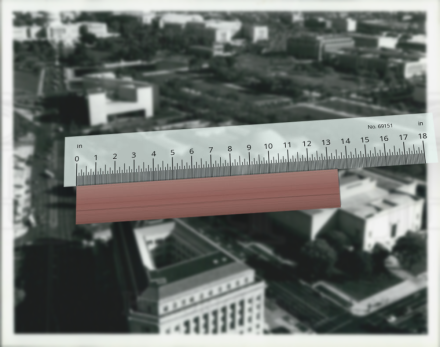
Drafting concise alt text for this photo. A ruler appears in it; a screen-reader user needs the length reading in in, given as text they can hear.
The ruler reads 13.5 in
